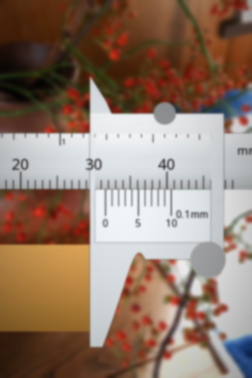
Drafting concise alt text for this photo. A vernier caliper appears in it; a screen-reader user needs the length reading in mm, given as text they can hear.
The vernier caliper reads 31.6 mm
